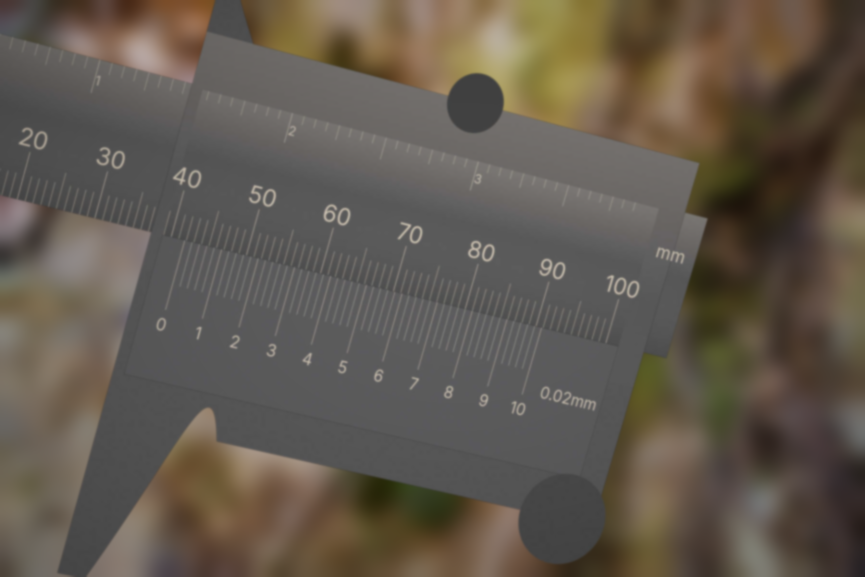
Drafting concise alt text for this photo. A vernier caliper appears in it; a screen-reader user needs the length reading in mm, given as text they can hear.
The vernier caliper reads 41.8 mm
